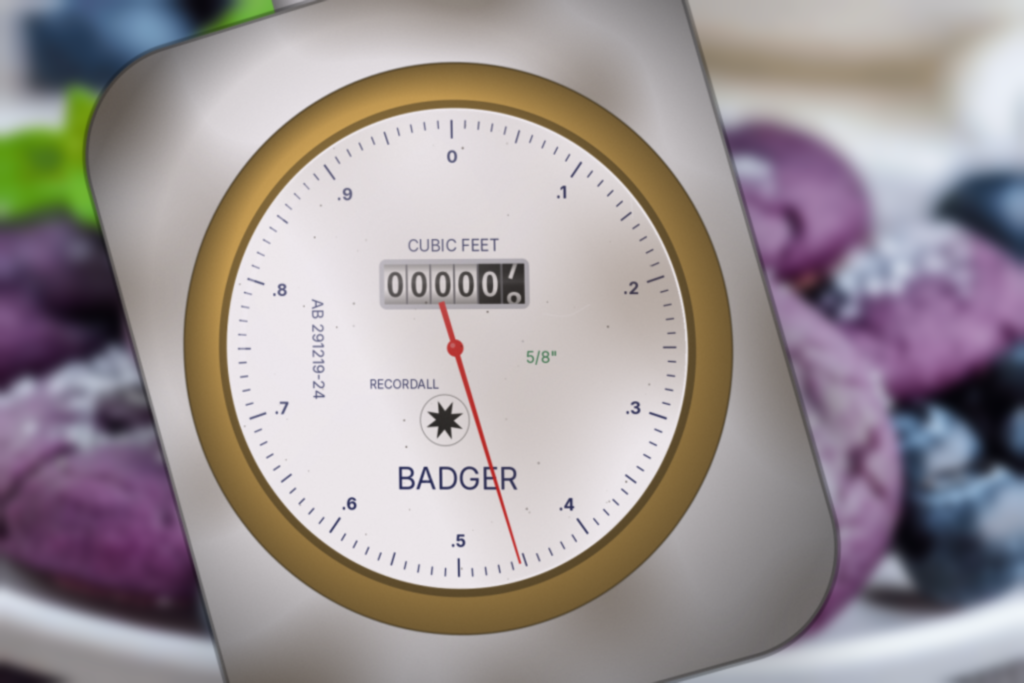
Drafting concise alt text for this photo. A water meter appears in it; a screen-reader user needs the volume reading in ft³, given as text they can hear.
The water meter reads 7.45 ft³
